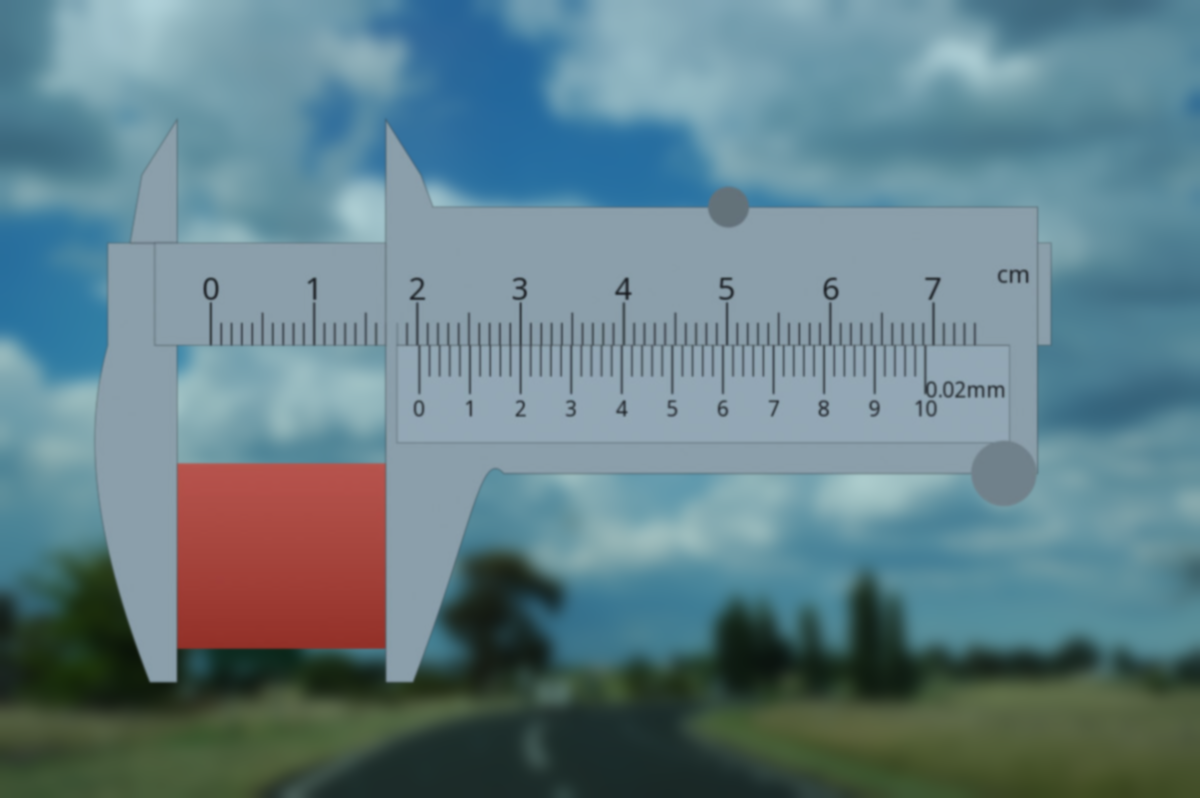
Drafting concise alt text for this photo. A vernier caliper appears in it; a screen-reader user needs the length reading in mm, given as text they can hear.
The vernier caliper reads 20.2 mm
